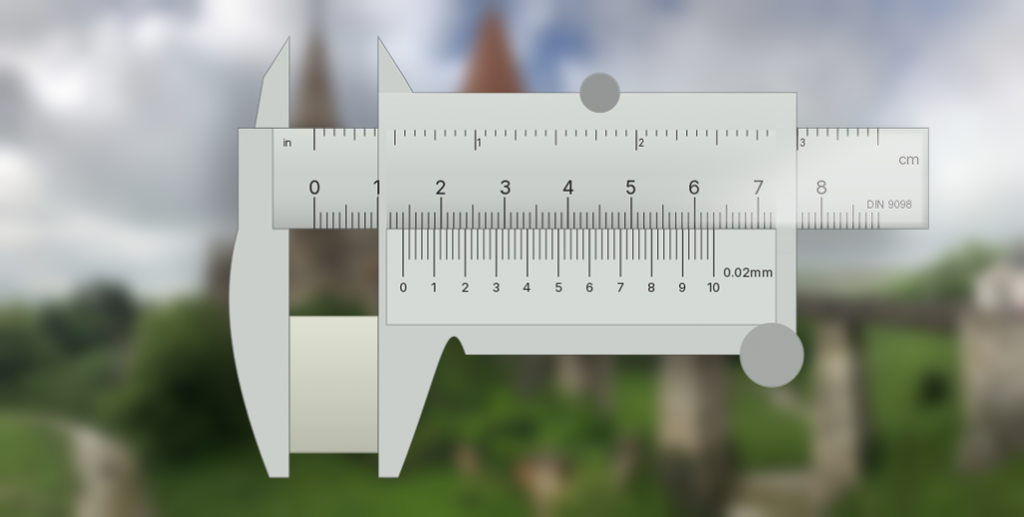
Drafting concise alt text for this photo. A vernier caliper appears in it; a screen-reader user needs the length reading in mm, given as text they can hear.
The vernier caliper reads 14.0 mm
